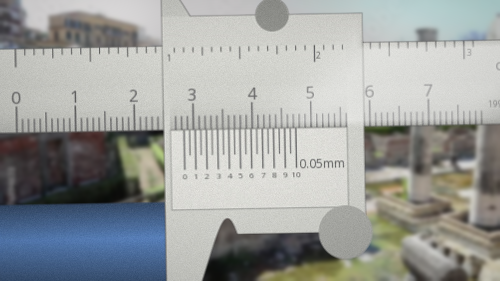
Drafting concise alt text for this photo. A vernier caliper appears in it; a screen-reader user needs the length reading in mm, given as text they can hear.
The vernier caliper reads 28.4 mm
